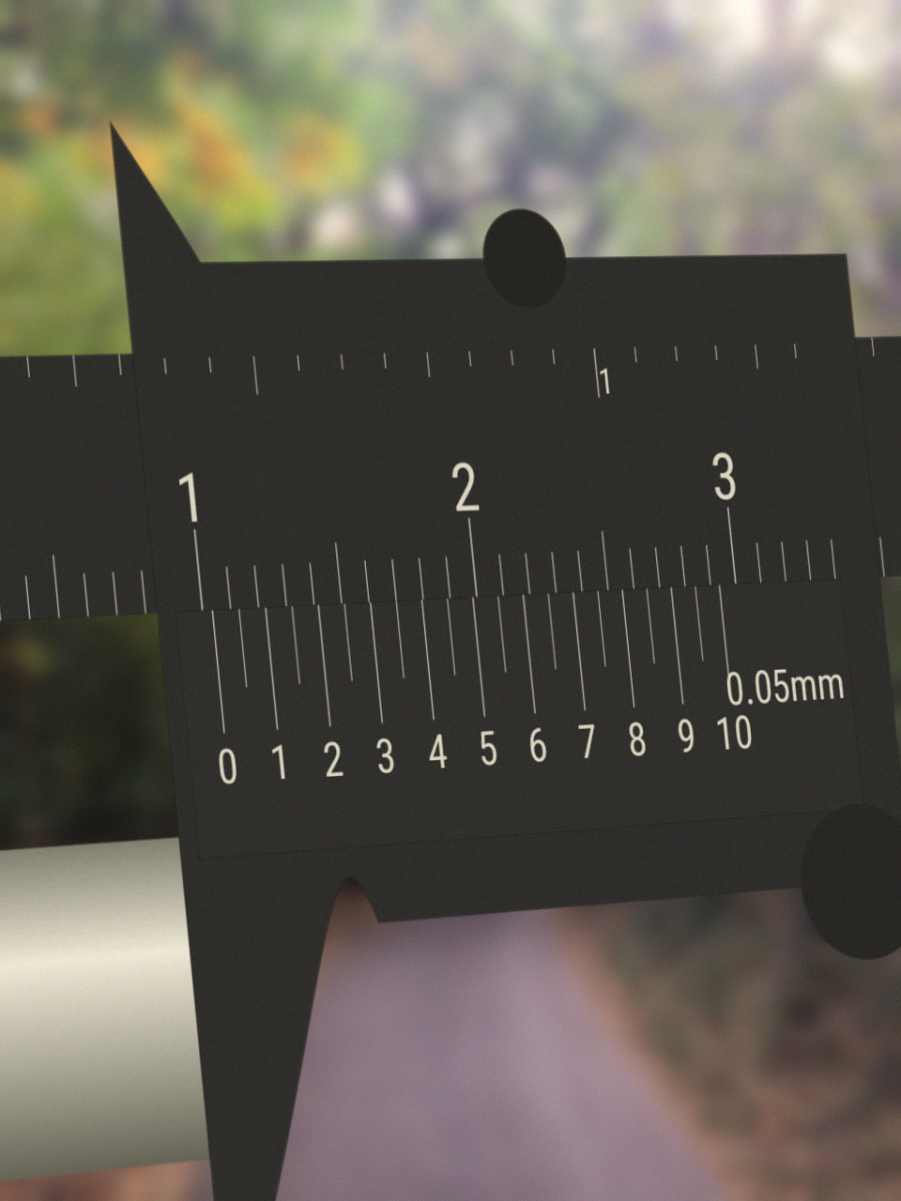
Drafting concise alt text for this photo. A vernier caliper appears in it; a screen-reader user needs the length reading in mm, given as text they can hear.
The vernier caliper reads 10.35 mm
